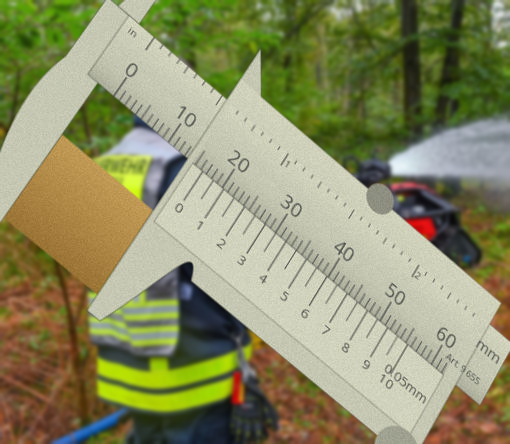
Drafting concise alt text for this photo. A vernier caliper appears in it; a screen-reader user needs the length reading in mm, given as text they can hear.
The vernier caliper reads 16.4 mm
